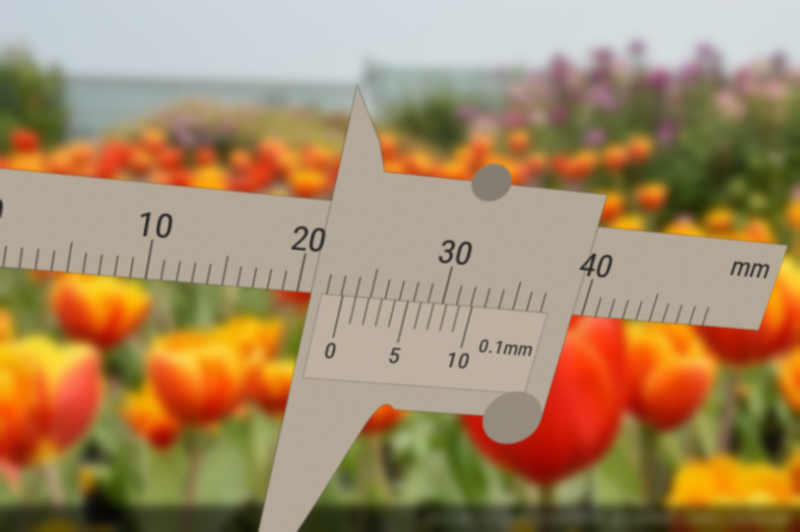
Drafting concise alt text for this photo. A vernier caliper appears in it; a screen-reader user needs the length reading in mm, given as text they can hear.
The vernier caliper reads 23.1 mm
